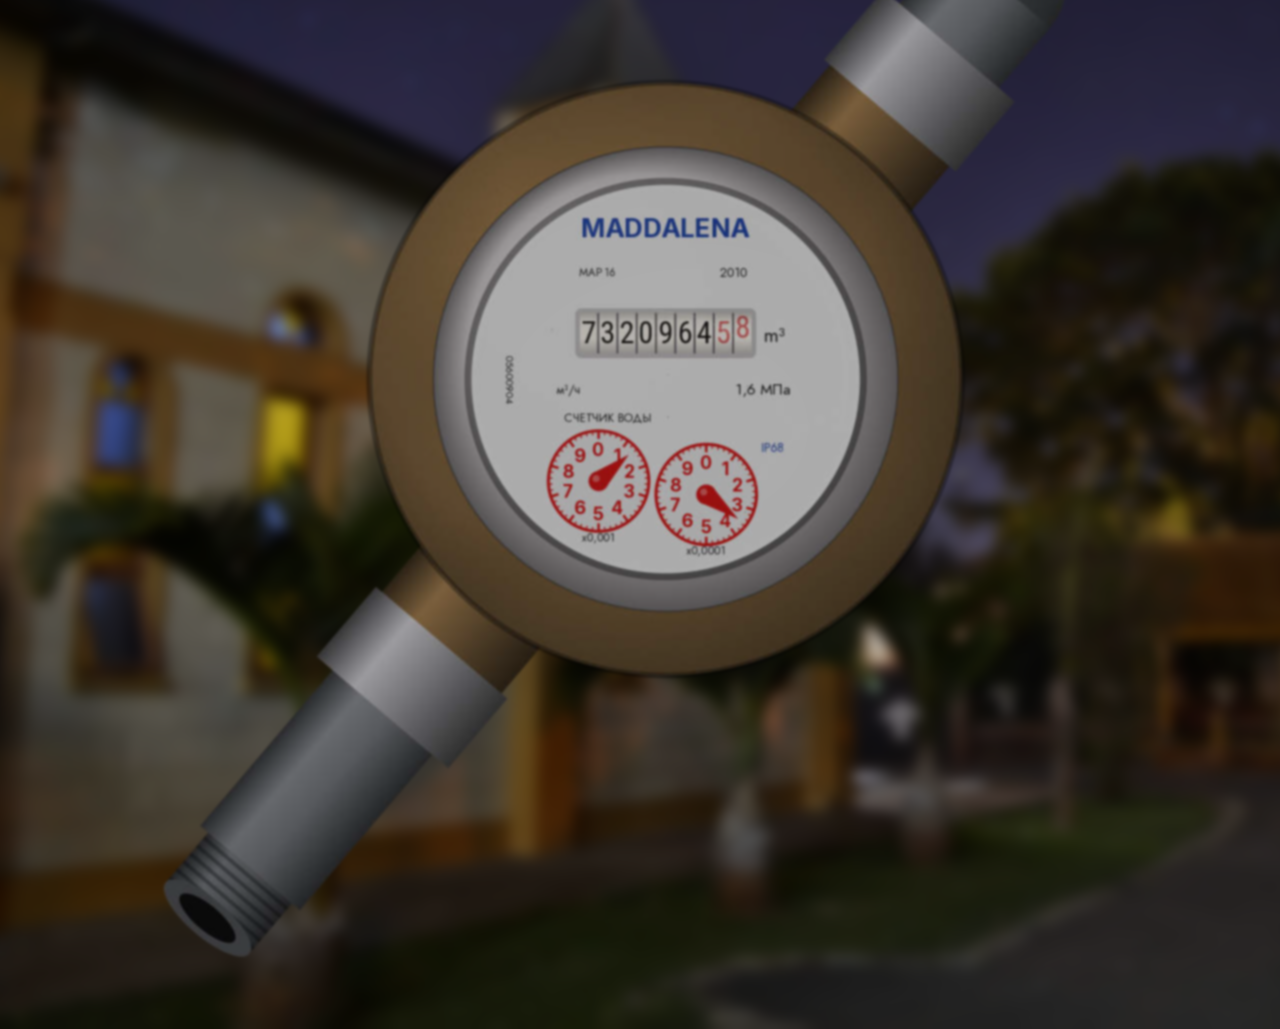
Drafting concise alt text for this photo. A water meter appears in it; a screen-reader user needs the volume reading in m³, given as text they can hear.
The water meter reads 7320964.5813 m³
